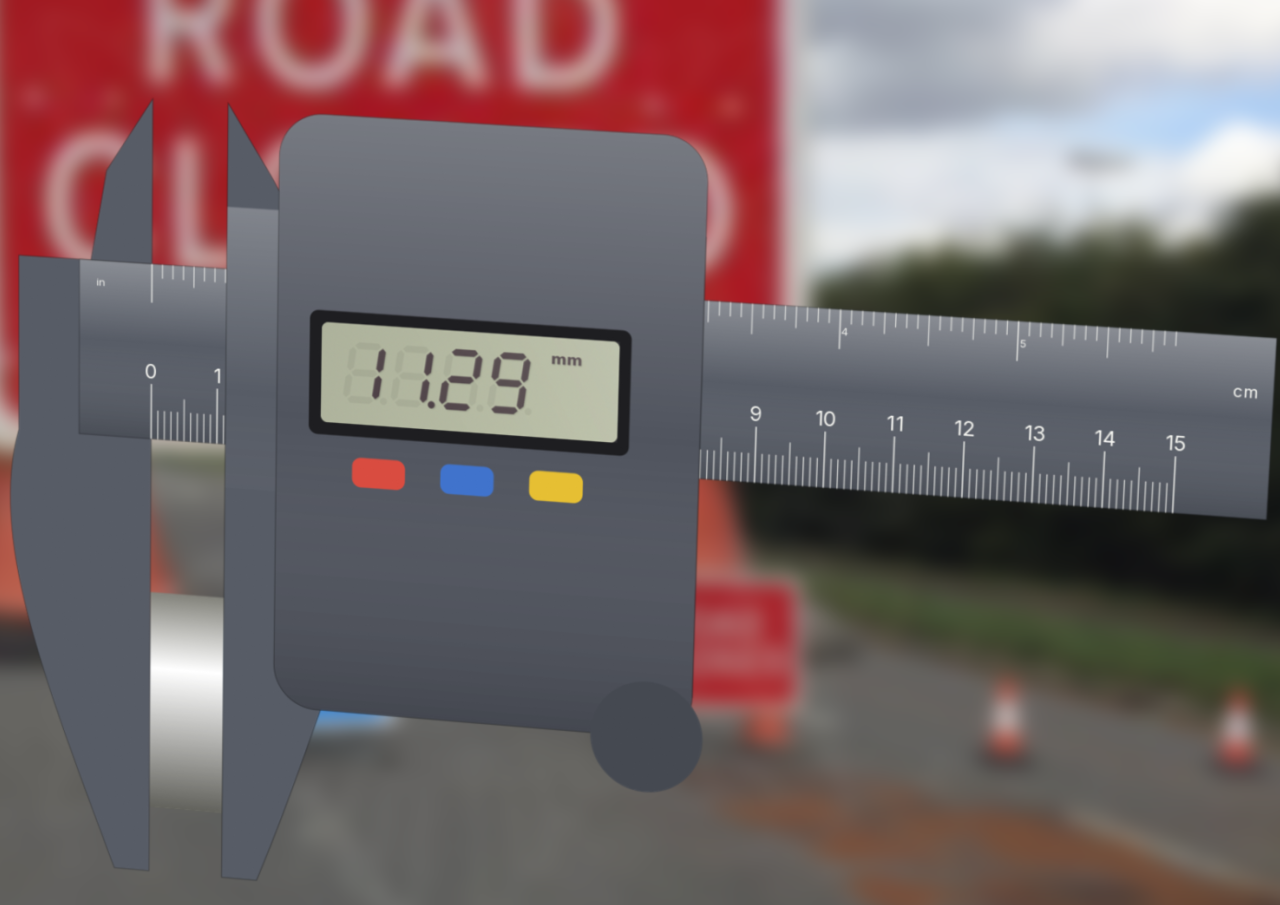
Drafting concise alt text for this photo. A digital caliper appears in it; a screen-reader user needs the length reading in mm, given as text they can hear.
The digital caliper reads 11.29 mm
